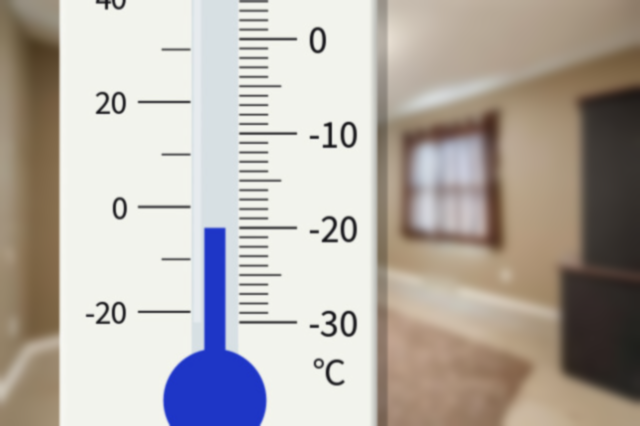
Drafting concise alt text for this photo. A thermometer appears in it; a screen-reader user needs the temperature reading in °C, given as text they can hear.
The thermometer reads -20 °C
